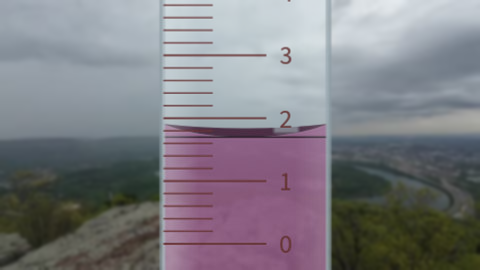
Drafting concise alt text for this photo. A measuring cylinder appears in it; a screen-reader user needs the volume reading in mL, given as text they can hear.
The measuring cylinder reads 1.7 mL
